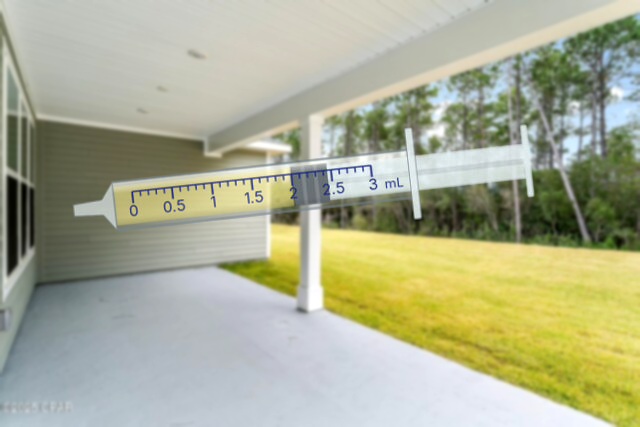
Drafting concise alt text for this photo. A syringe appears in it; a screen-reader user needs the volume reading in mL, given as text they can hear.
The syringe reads 2 mL
